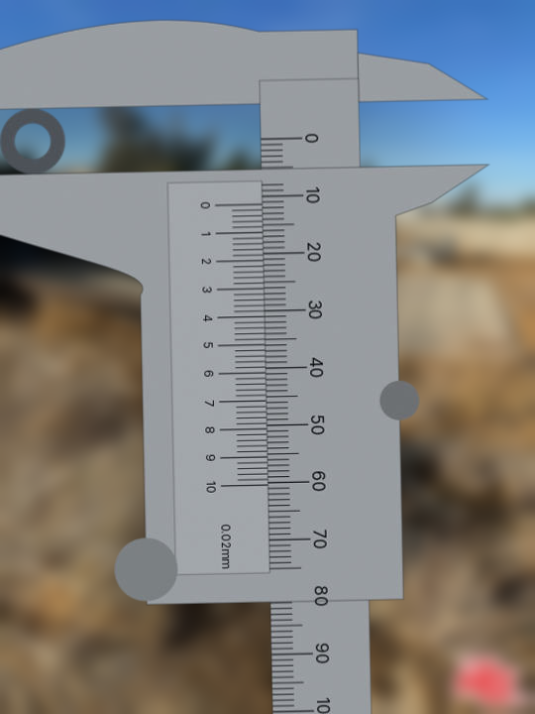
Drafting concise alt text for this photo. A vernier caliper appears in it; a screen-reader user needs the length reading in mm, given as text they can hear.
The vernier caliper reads 11.4 mm
